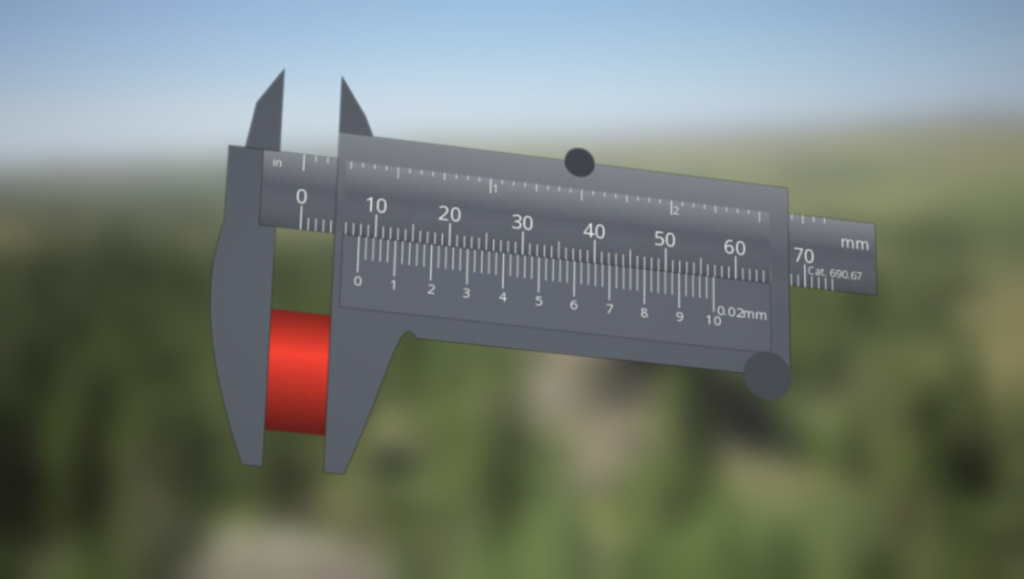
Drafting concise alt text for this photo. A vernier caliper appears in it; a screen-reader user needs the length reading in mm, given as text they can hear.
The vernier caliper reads 7.8 mm
